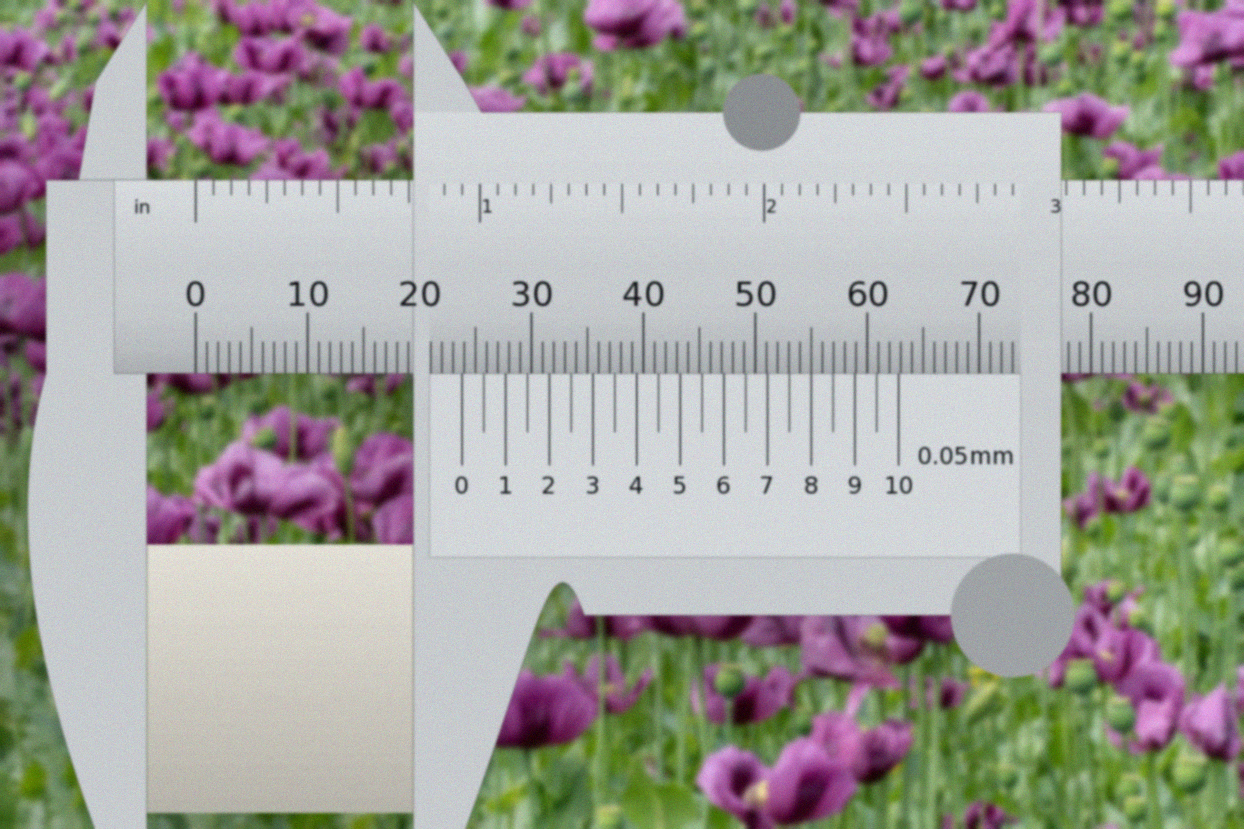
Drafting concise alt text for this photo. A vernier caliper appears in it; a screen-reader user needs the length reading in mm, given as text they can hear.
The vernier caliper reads 23.8 mm
